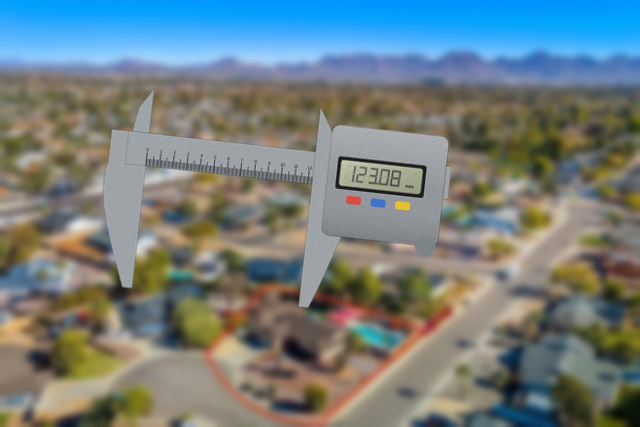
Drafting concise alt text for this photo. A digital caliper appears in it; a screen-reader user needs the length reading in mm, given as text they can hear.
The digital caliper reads 123.08 mm
